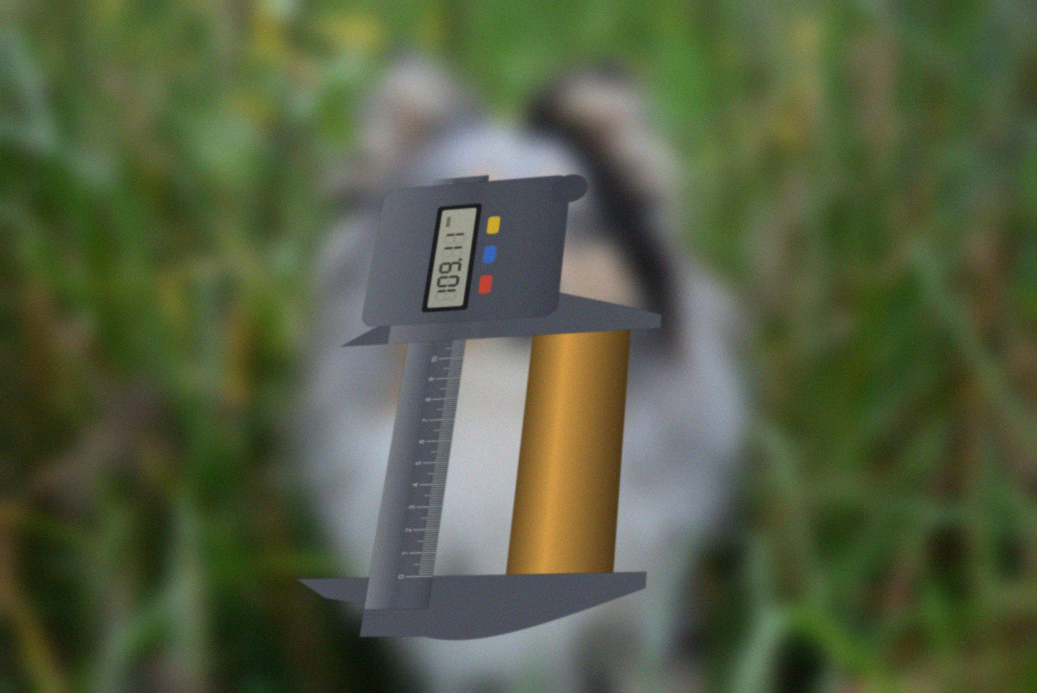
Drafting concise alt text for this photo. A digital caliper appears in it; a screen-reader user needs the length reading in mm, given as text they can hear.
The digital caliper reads 109.11 mm
